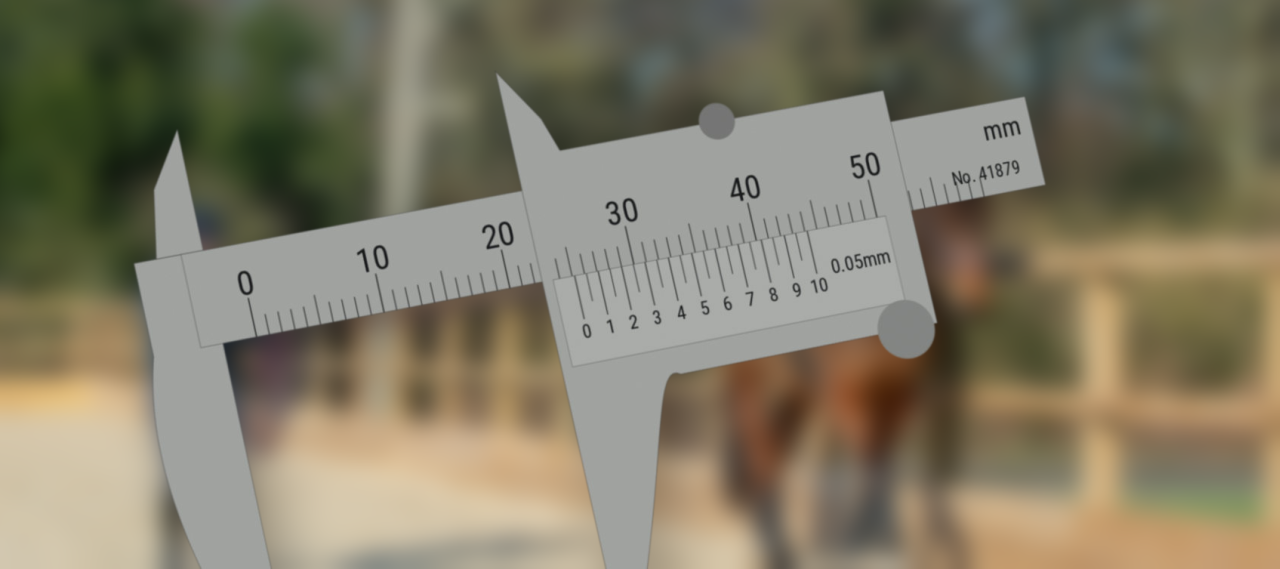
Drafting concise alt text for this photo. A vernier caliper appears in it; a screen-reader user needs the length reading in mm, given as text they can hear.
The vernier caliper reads 25.2 mm
